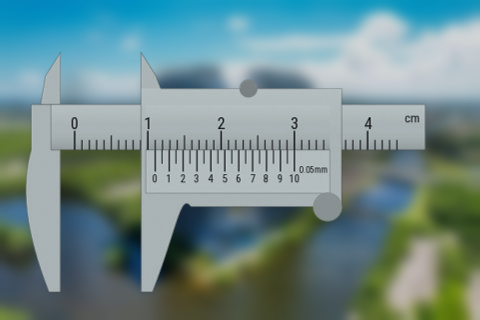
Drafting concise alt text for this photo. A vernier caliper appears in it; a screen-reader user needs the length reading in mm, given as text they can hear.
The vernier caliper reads 11.0 mm
